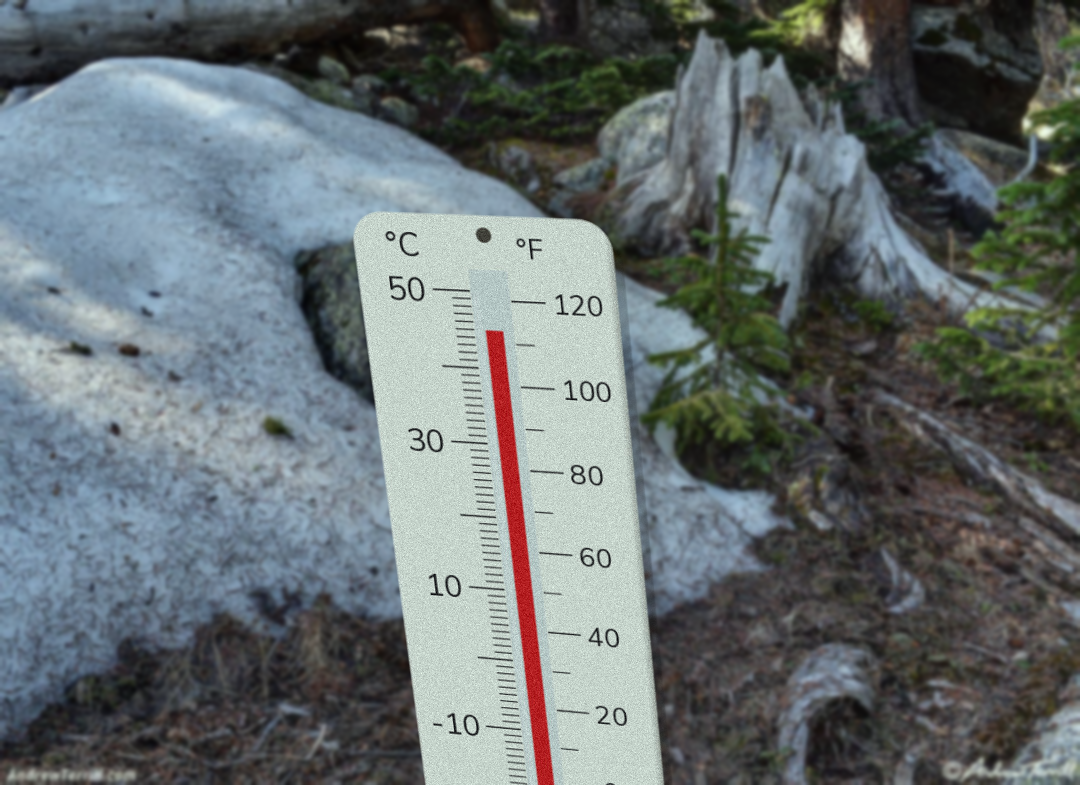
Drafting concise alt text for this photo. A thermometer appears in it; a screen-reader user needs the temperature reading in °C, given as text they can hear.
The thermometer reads 45 °C
